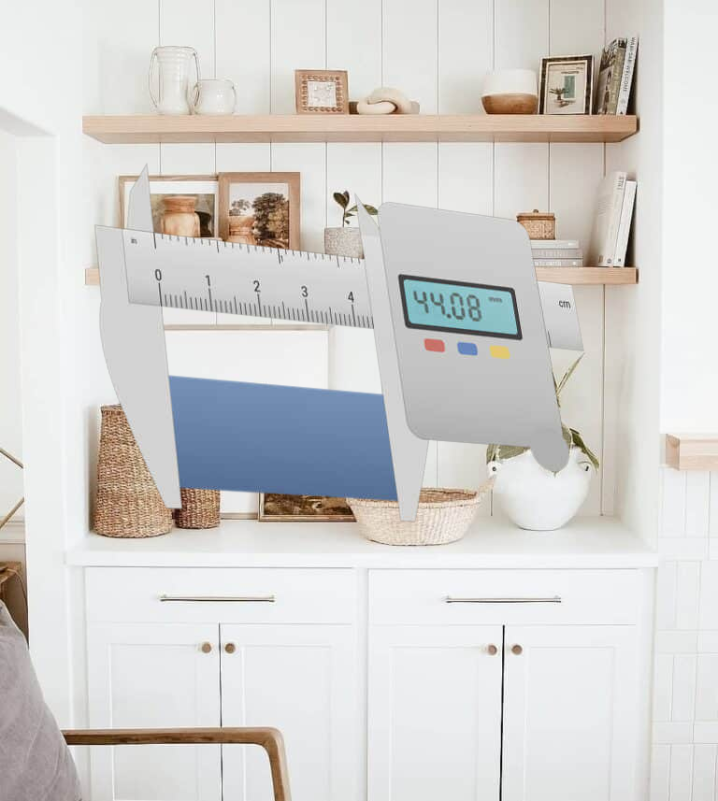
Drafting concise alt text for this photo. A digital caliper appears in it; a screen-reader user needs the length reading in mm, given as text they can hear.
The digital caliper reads 44.08 mm
